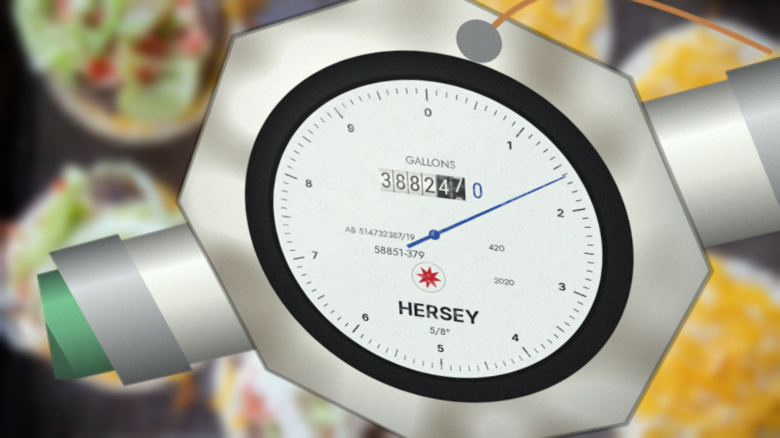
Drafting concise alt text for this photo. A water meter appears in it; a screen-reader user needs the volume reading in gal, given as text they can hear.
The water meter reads 3882471.6 gal
